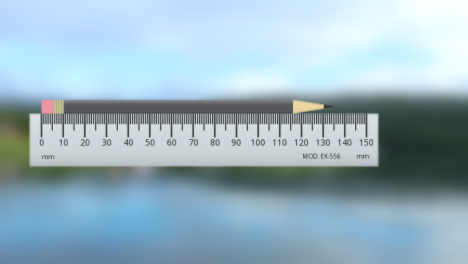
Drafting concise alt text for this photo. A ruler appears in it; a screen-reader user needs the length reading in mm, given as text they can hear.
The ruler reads 135 mm
